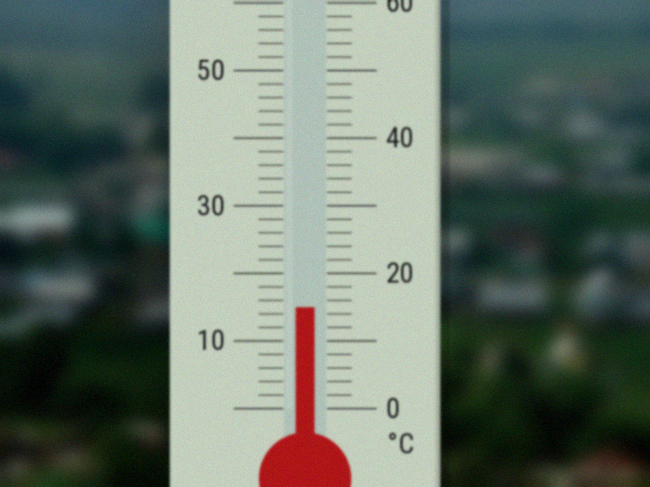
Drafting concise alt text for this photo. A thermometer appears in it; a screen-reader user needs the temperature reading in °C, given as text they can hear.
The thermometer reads 15 °C
